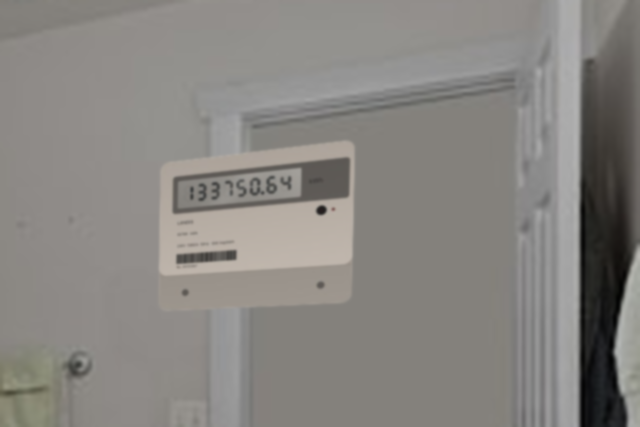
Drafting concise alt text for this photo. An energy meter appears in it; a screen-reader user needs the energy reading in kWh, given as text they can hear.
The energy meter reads 133750.64 kWh
